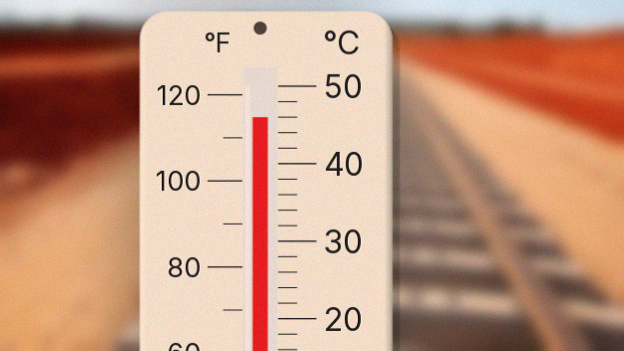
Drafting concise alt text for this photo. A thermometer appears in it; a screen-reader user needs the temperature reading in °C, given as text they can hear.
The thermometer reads 46 °C
